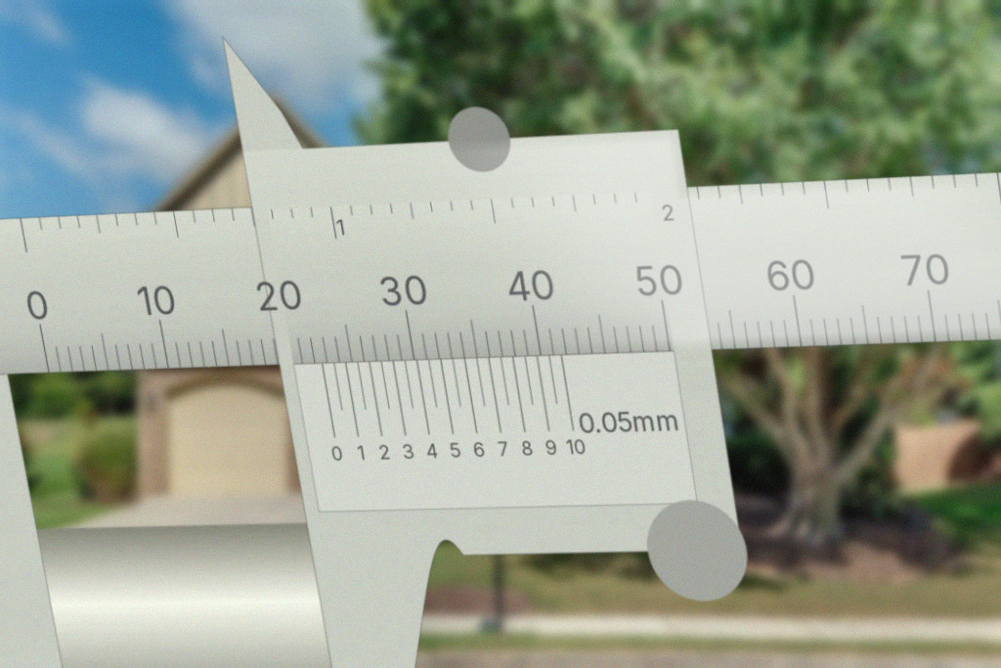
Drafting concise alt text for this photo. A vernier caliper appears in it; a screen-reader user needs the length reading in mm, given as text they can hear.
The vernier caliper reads 22.6 mm
